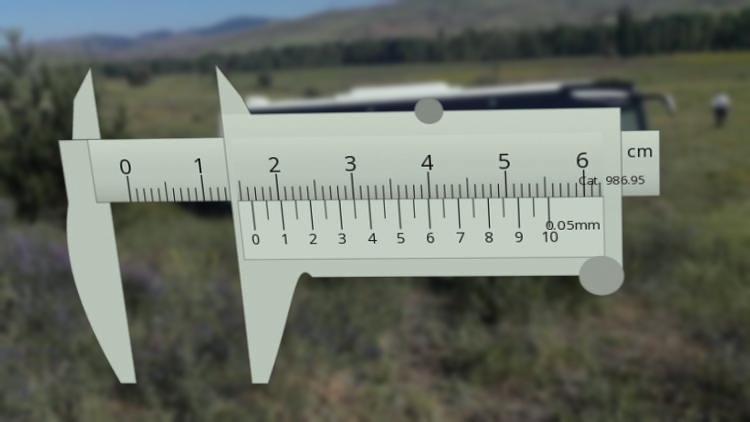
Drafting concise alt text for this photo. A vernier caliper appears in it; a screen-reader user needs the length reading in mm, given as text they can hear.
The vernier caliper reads 16.4 mm
